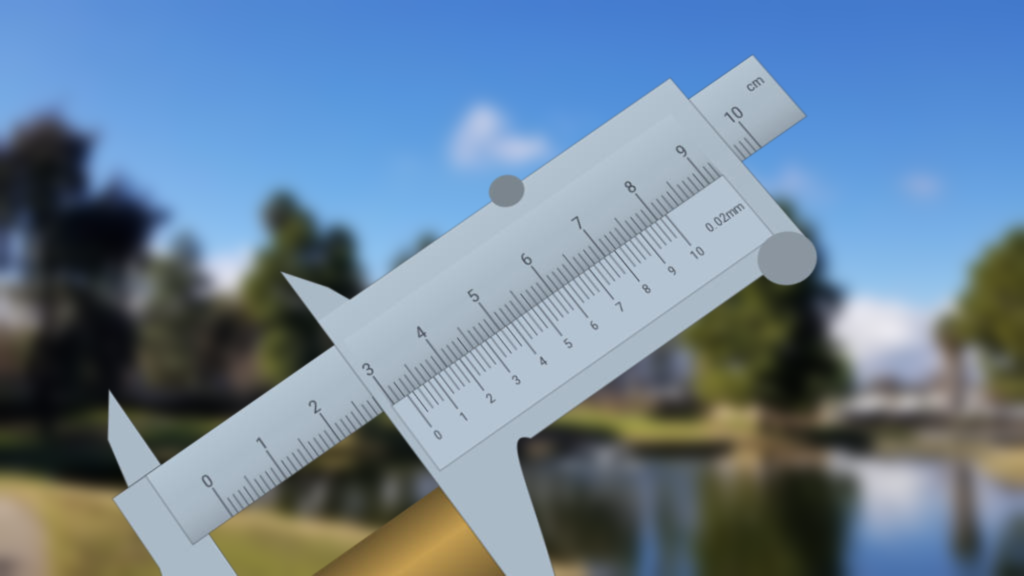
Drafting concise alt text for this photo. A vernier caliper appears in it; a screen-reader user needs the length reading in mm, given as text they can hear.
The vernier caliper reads 32.5 mm
